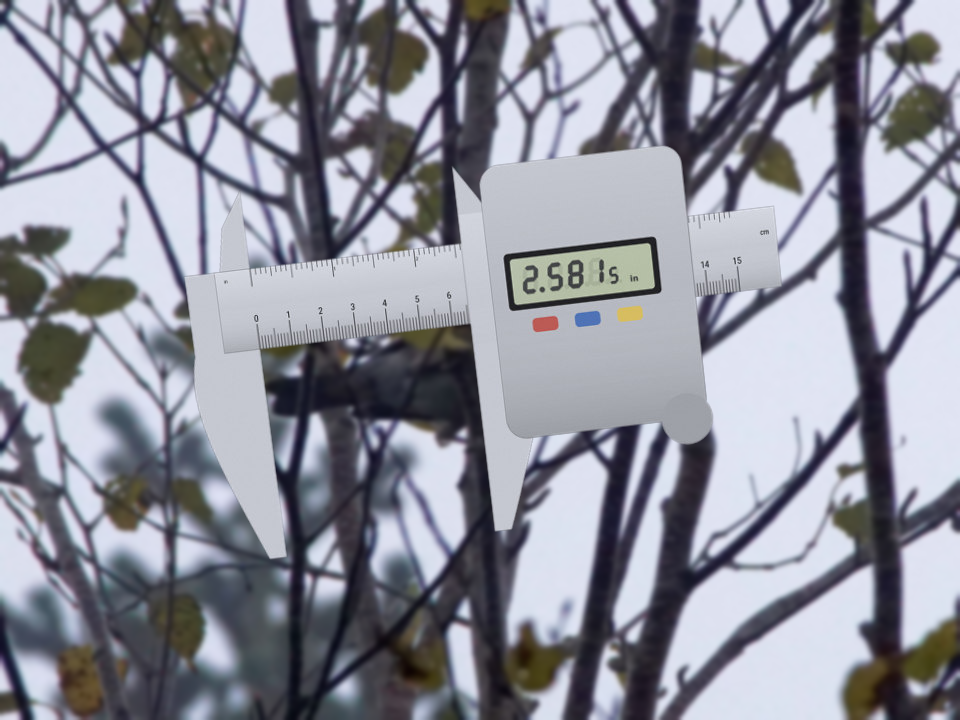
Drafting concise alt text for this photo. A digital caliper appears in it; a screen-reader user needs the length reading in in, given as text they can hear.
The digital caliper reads 2.5815 in
